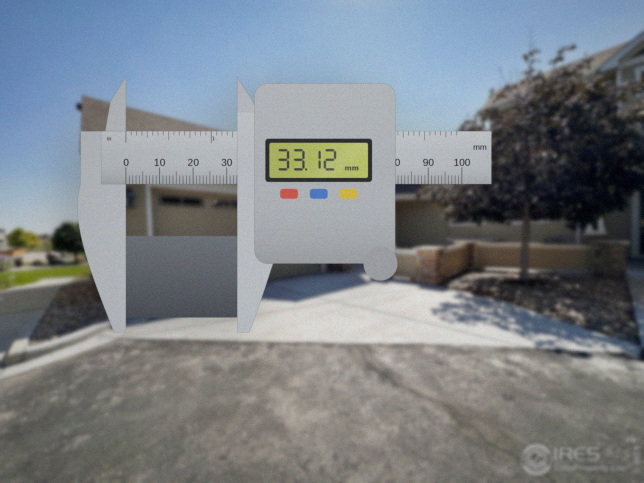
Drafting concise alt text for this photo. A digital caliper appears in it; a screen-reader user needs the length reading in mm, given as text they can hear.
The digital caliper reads 33.12 mm
